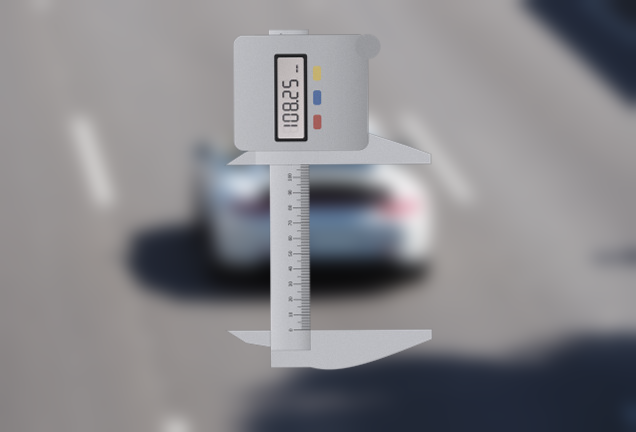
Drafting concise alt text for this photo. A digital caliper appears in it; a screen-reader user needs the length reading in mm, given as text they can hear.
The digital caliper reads 108.25 mm
